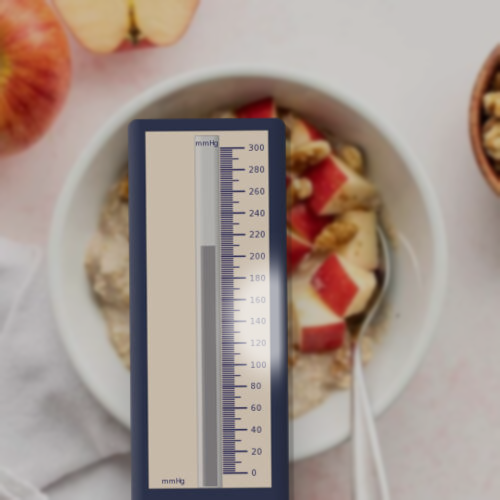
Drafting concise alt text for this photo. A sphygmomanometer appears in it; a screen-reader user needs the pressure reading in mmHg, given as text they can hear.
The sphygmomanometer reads 210 mmHg
